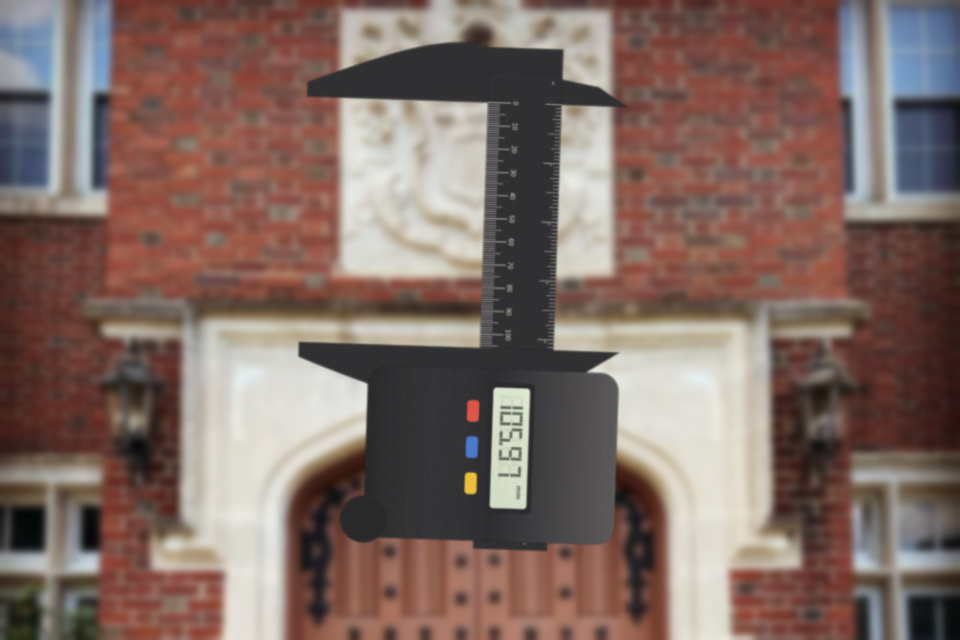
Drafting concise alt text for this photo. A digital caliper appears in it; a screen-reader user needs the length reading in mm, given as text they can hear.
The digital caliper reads 105.97 mm
